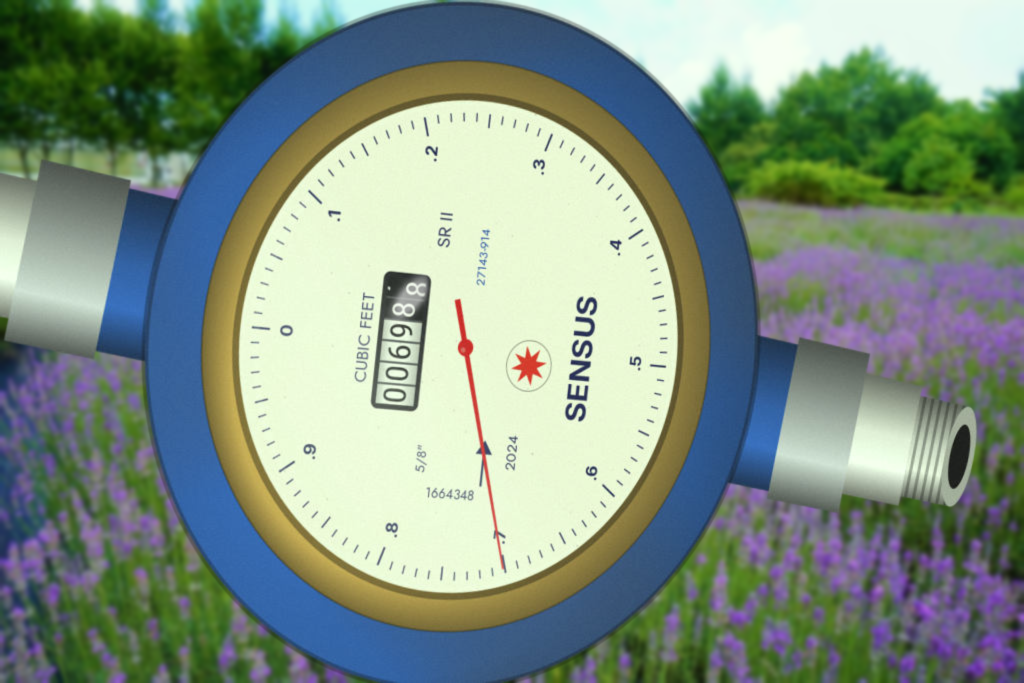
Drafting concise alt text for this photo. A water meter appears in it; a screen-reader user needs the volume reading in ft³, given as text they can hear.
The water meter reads 6987.70 ft³
